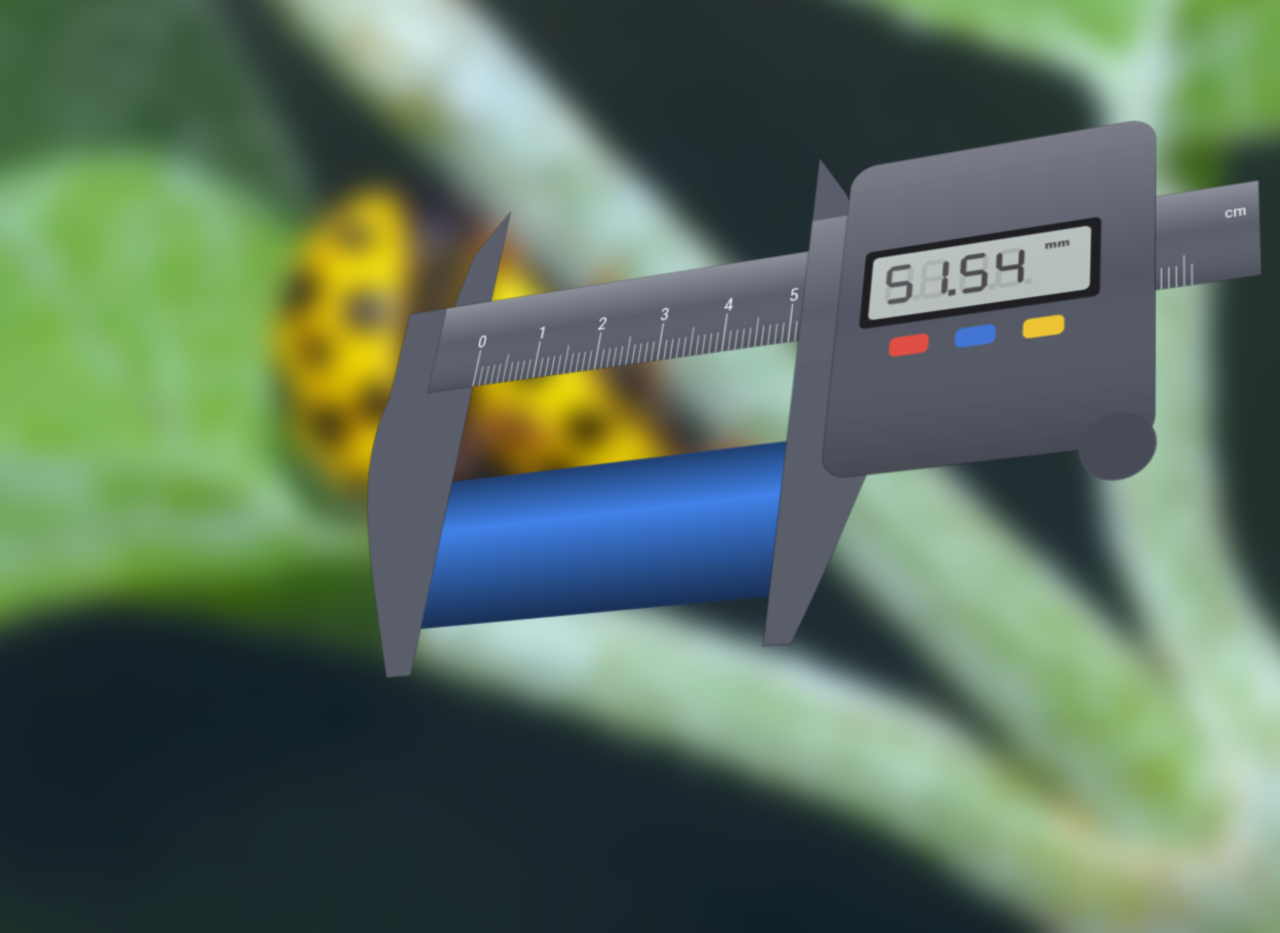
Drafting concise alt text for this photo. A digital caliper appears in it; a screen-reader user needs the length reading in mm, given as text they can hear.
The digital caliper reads 51.54 mm
